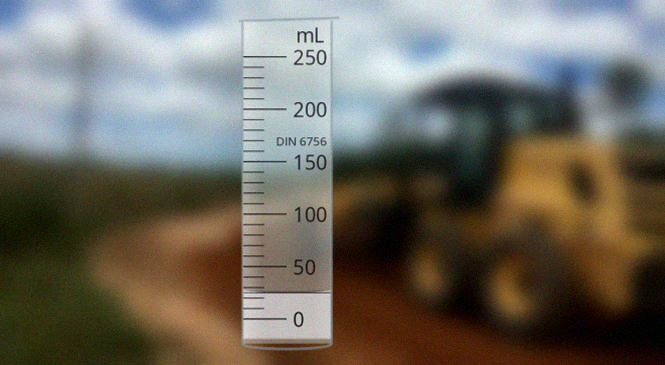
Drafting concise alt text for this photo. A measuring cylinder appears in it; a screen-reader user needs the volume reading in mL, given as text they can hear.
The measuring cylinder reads 25 mL
